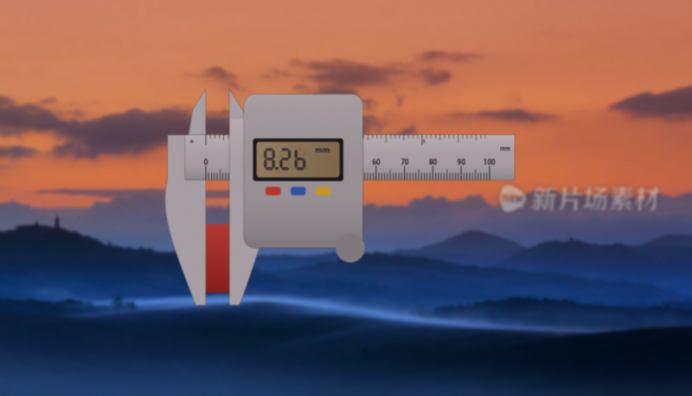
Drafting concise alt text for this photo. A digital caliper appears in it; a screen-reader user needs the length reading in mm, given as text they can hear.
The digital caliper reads 8.26 mm
